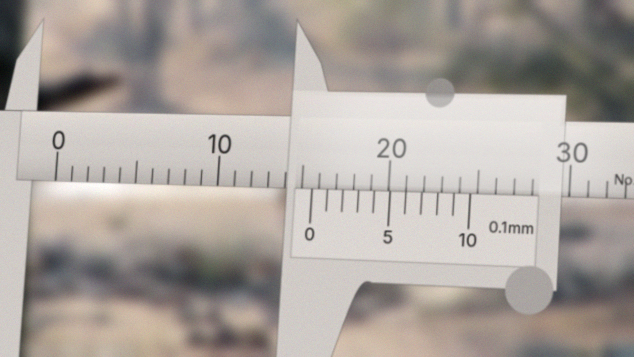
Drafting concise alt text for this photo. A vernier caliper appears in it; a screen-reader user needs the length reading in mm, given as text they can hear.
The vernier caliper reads 15.6 mm
